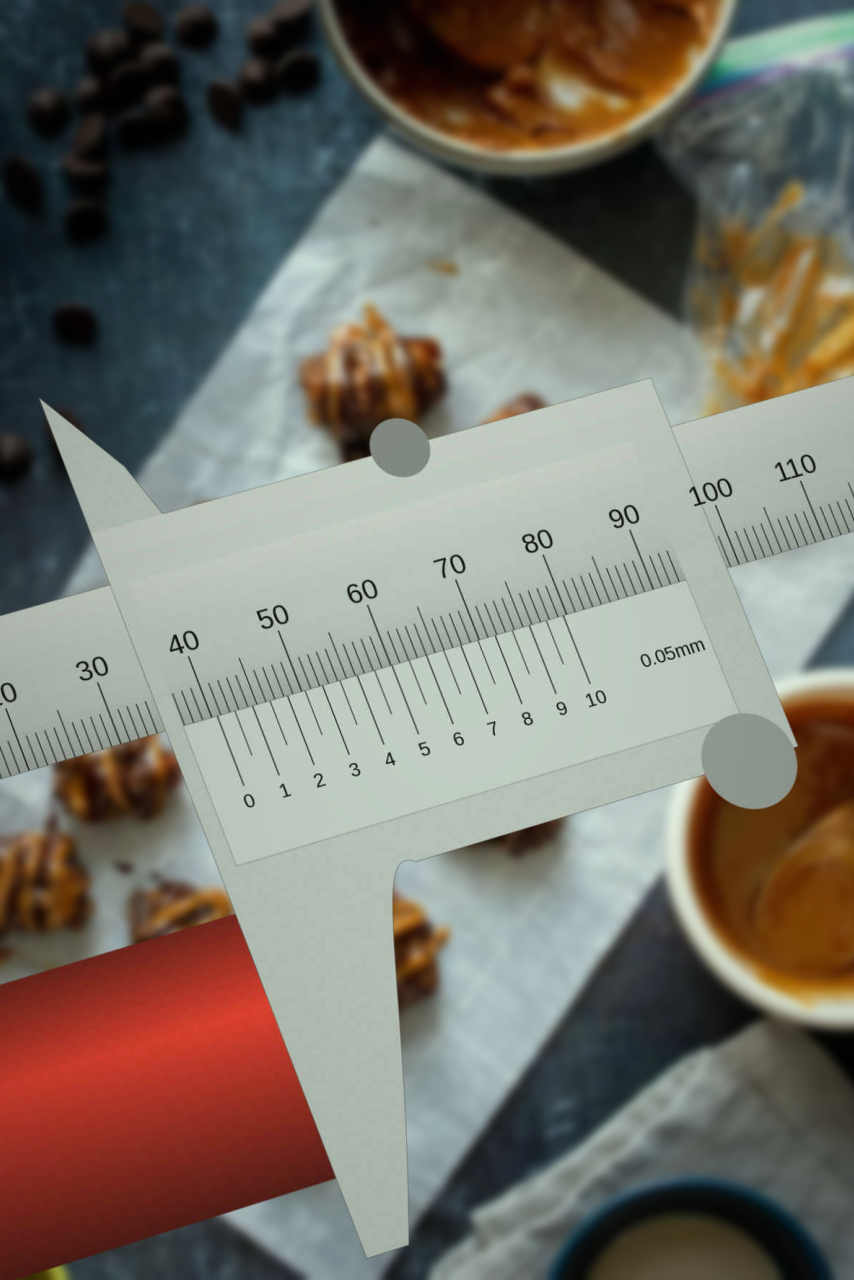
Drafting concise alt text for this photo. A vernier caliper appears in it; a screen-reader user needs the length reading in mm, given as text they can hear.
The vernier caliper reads 40.6 mm
